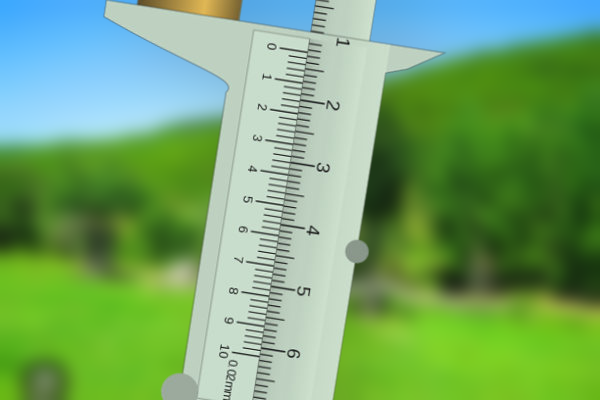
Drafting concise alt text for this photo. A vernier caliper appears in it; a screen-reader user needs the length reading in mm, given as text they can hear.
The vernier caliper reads 12.4 mm
